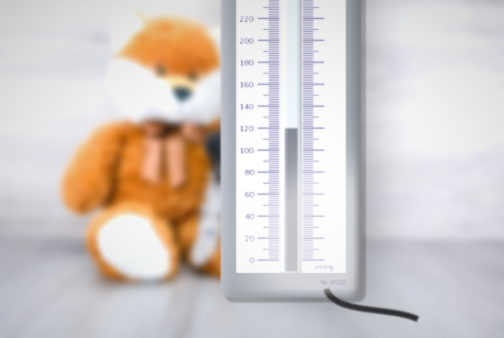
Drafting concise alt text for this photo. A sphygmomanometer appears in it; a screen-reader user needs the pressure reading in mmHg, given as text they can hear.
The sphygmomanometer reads 120 mmHg
